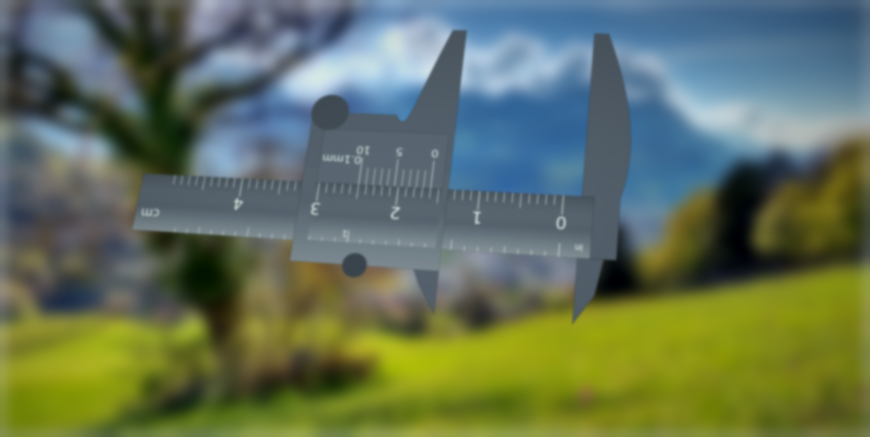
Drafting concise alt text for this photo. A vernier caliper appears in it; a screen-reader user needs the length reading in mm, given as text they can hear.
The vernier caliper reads 16.0 mm
